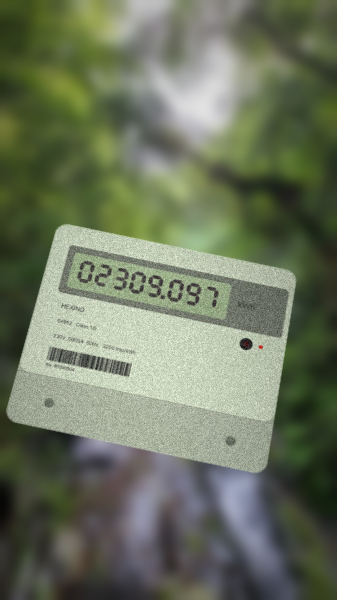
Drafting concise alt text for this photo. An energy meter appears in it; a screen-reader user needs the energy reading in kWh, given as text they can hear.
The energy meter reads 2309.097 kWh
